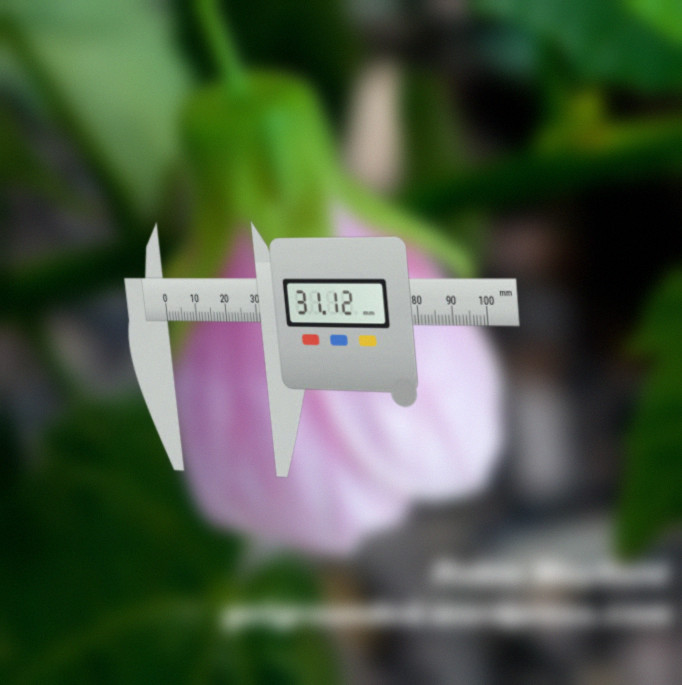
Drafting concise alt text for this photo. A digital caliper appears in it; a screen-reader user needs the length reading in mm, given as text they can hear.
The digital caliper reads 31.12 mm
